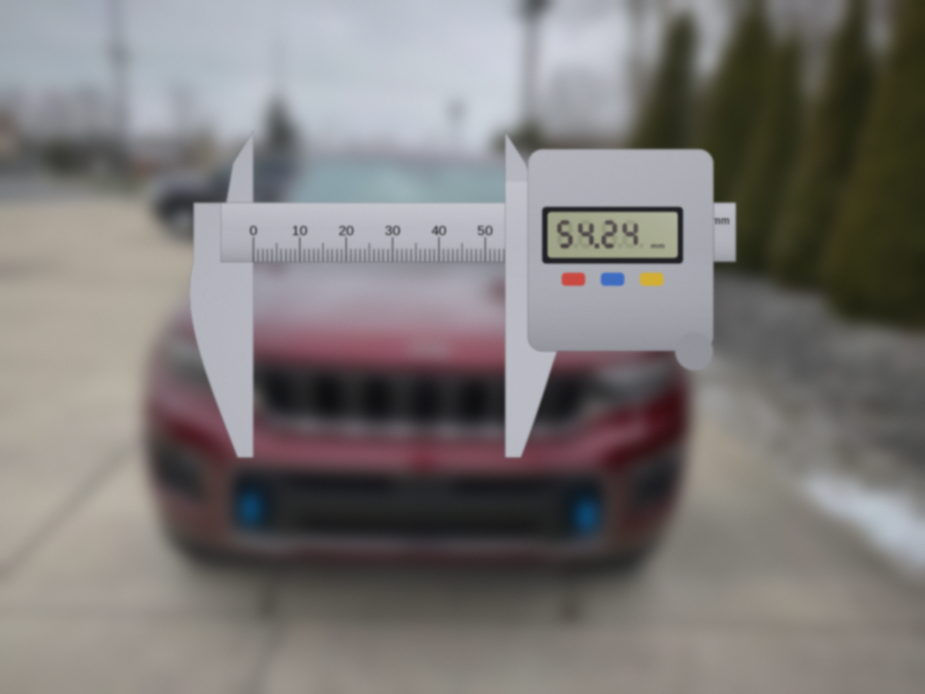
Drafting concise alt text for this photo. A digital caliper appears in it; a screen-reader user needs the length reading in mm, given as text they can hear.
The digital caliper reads 54.24 mm
